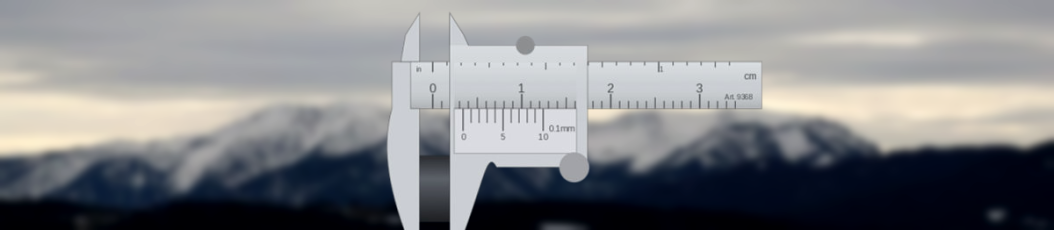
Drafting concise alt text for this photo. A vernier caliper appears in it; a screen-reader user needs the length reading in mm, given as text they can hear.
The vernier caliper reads 3.4 mm
